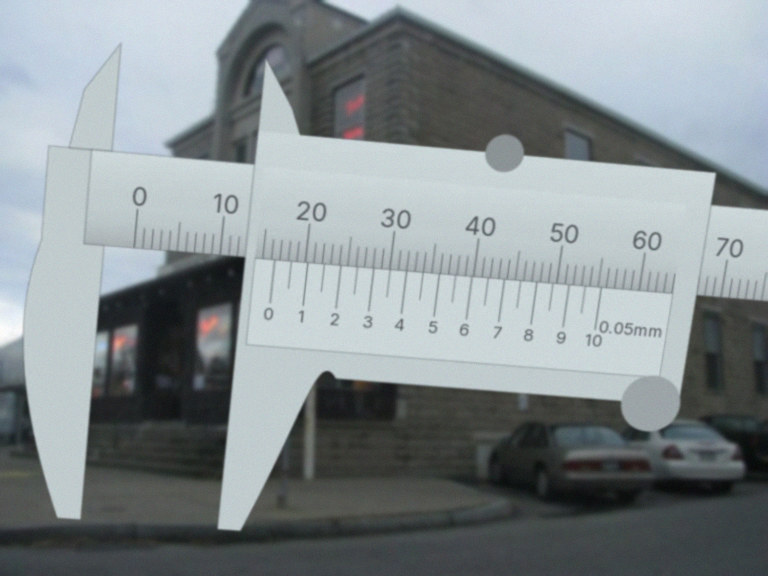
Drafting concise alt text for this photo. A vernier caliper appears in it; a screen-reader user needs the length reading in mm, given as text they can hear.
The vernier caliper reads 16.4 mm
